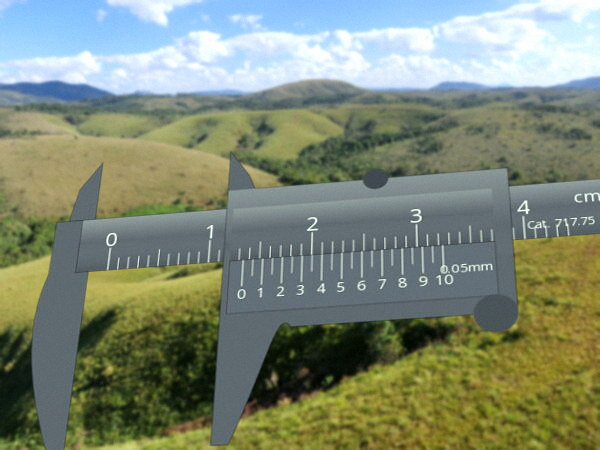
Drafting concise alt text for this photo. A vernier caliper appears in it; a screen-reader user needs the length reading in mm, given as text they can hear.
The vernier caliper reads 13.4 mm
